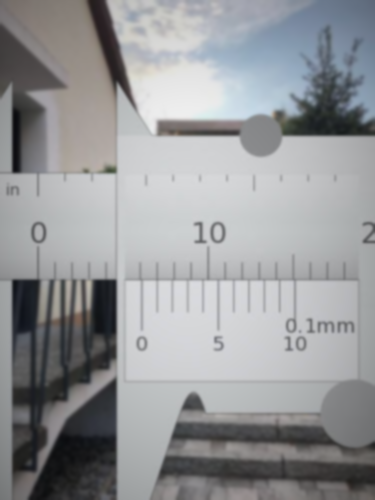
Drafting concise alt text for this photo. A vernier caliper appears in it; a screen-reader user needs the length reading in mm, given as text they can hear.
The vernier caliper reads 6.1 mm
